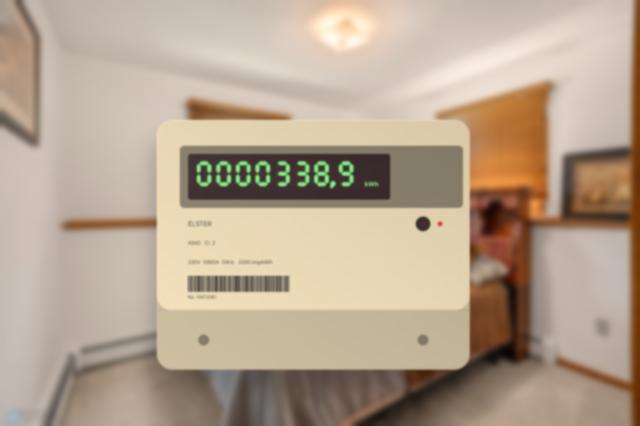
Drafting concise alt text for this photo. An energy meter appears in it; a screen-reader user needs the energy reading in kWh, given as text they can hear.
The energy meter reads 338.9 kWh
